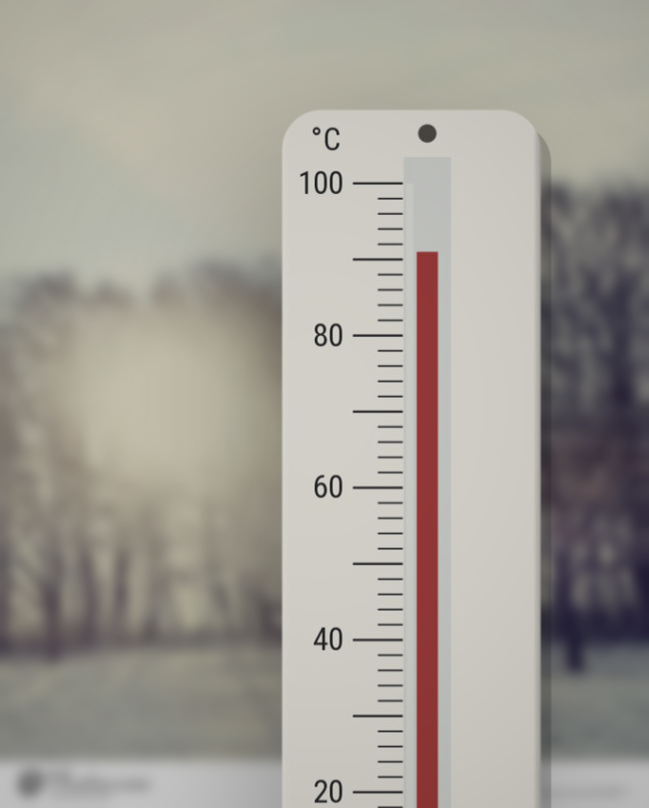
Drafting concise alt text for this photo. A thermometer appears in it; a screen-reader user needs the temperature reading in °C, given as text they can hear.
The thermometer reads 91 °C
